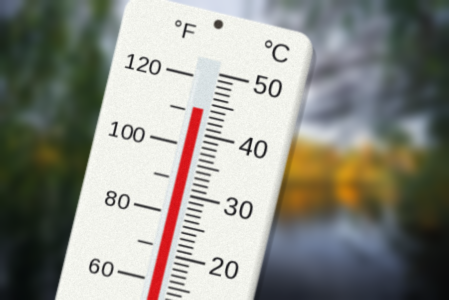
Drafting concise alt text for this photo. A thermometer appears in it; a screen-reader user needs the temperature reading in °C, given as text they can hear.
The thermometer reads 44 °C
